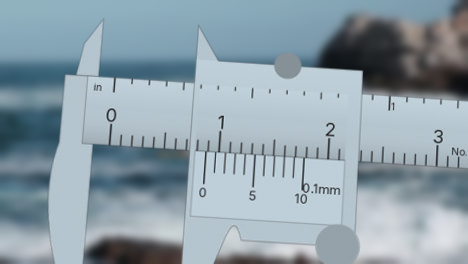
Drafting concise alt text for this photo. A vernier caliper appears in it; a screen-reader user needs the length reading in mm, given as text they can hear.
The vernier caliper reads 8.8 mm
